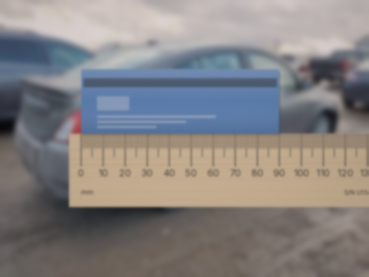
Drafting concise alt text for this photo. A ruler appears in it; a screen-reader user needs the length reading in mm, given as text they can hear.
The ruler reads 90 mm
